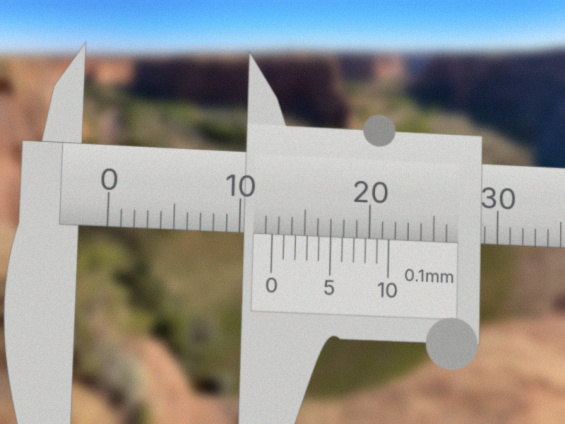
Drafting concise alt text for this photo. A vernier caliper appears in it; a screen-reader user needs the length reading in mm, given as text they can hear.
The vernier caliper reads 12.5 mm
